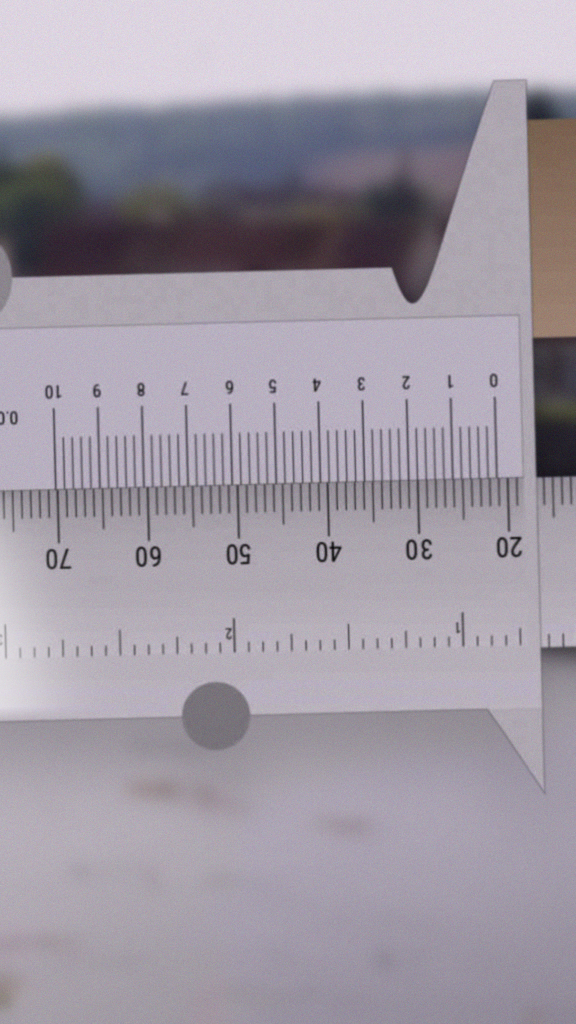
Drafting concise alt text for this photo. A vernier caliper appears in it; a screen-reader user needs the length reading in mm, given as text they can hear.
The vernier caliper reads 21.2 mm
